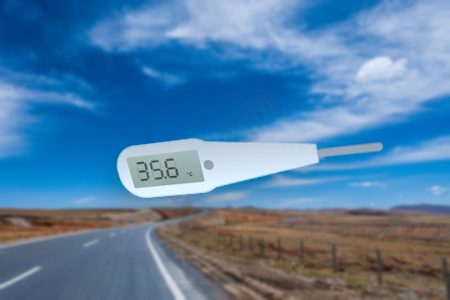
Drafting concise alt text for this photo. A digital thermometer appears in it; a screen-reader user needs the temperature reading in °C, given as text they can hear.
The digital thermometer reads 35.6 °C
